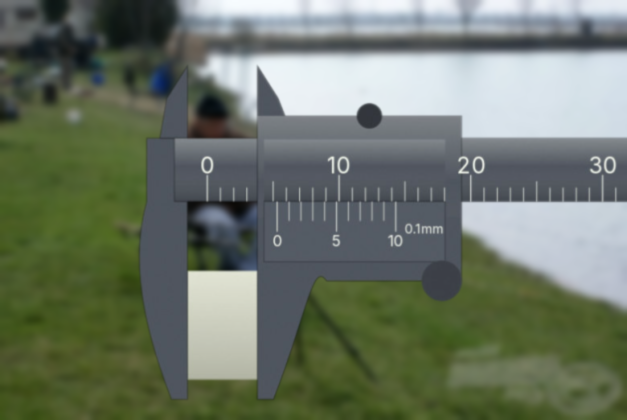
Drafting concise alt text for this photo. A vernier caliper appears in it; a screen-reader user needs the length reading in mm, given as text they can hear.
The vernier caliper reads 5.3 mm
